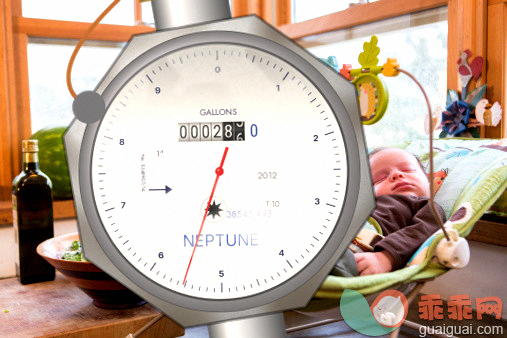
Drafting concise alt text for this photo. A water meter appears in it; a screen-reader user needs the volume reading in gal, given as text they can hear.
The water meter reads 2855.5 gal
